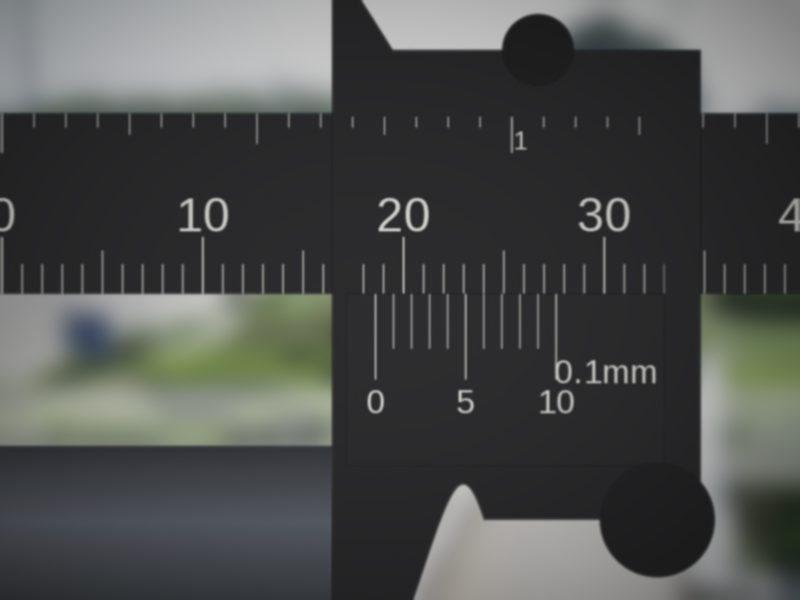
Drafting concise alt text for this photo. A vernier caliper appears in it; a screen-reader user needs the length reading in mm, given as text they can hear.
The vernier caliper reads 18.6 mm
